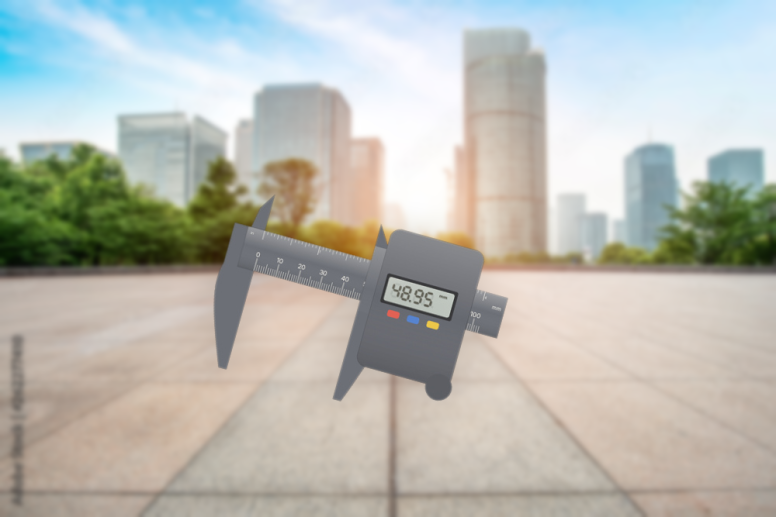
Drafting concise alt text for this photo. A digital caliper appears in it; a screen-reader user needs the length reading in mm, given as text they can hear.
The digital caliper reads 48.95 mm
